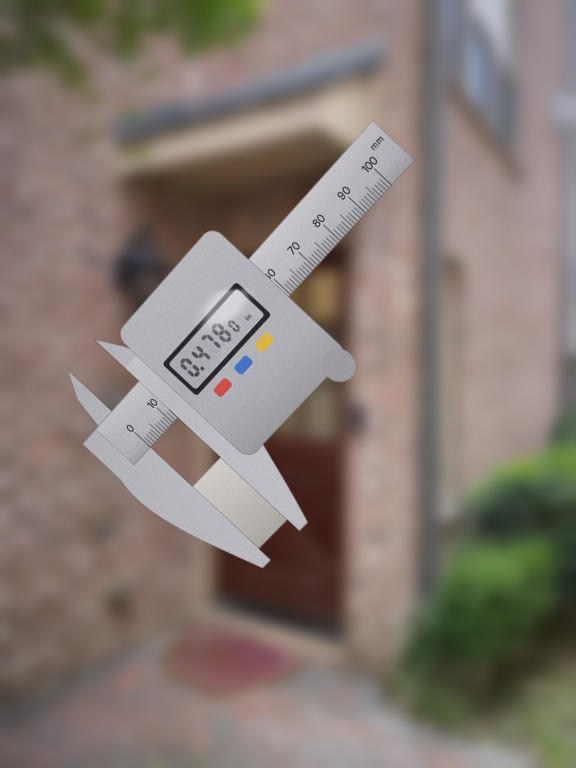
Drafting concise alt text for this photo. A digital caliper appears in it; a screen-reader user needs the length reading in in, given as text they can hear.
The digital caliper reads 0.4780 in
